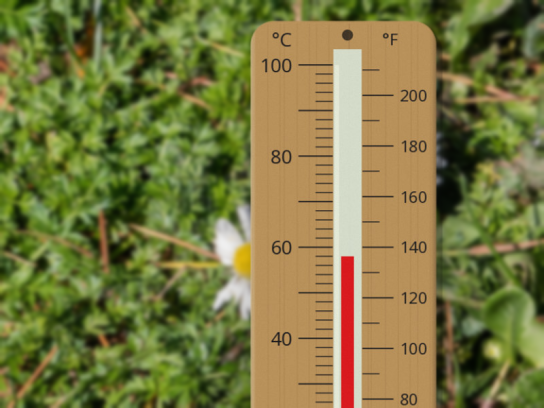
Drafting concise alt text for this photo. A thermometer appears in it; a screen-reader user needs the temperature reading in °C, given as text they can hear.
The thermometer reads 58 °C
